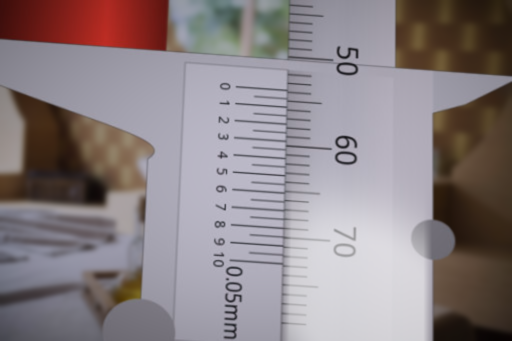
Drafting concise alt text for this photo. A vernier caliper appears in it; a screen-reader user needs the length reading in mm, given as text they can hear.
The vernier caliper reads 53.8 mm
